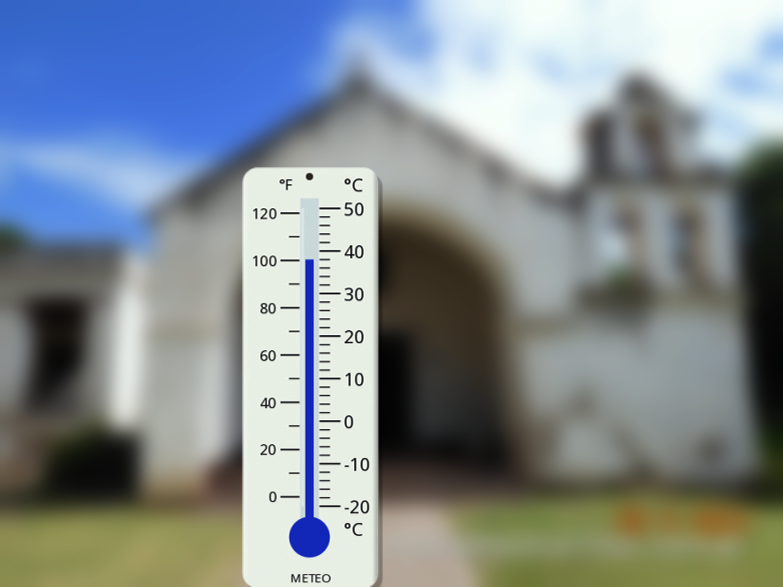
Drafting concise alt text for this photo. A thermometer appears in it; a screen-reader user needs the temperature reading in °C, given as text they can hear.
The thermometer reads 38 °C
